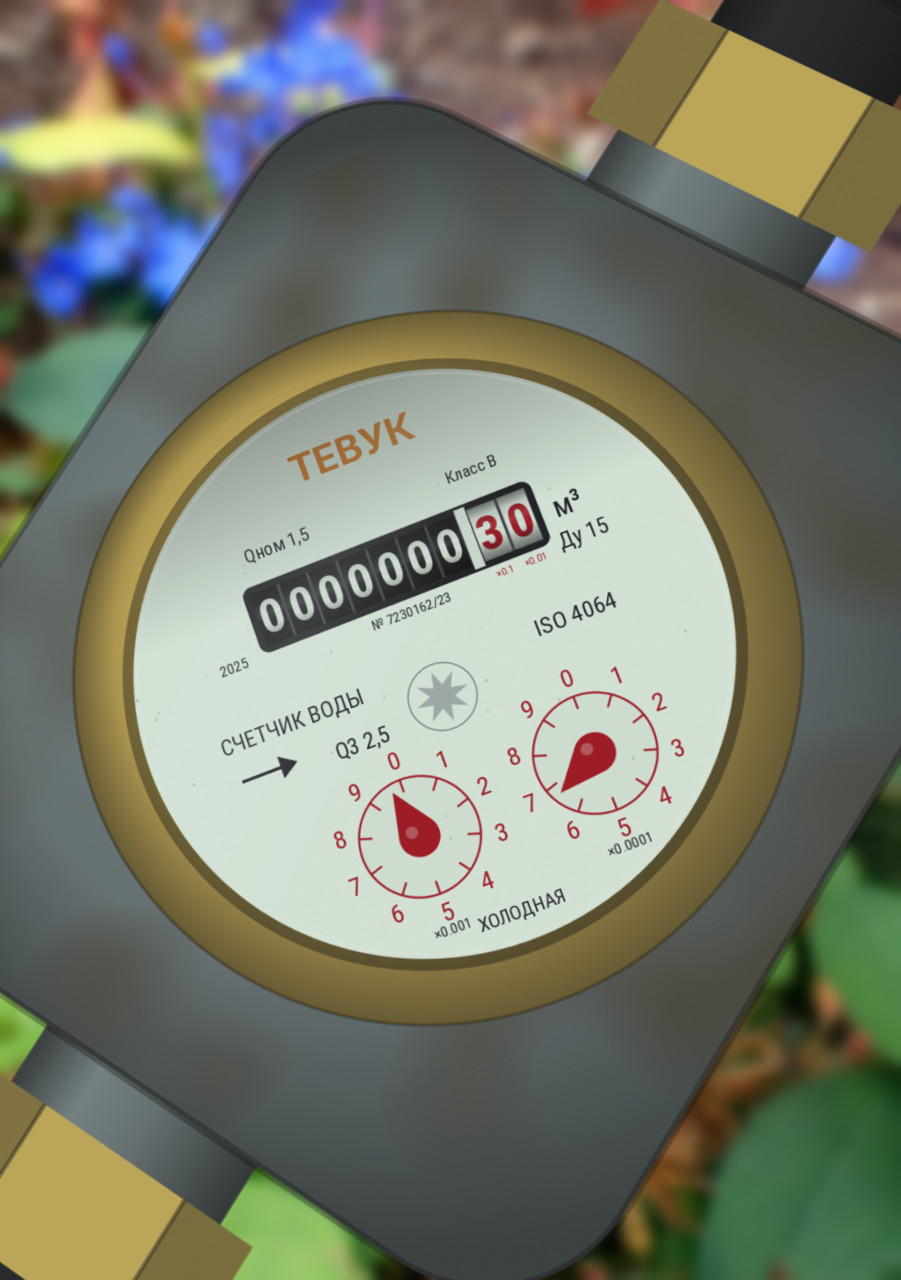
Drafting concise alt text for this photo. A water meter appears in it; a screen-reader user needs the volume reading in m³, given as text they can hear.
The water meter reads 0.2996 m³
